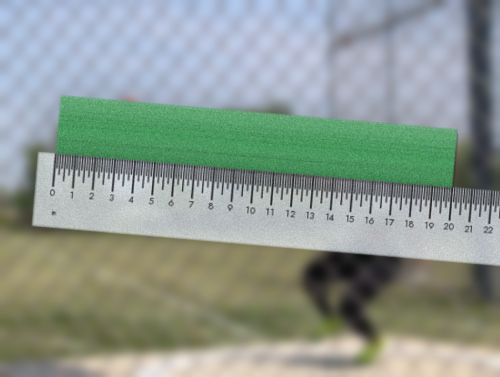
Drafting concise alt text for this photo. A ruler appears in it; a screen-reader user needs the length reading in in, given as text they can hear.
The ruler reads 20 in
